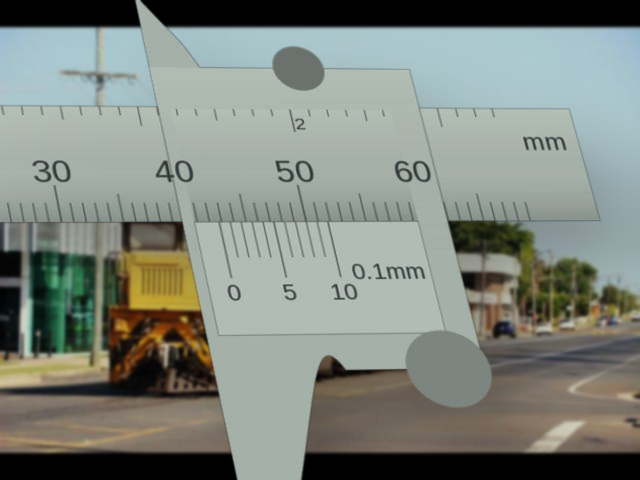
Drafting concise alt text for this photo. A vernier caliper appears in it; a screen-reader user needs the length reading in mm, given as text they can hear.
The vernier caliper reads 42.8 mm
